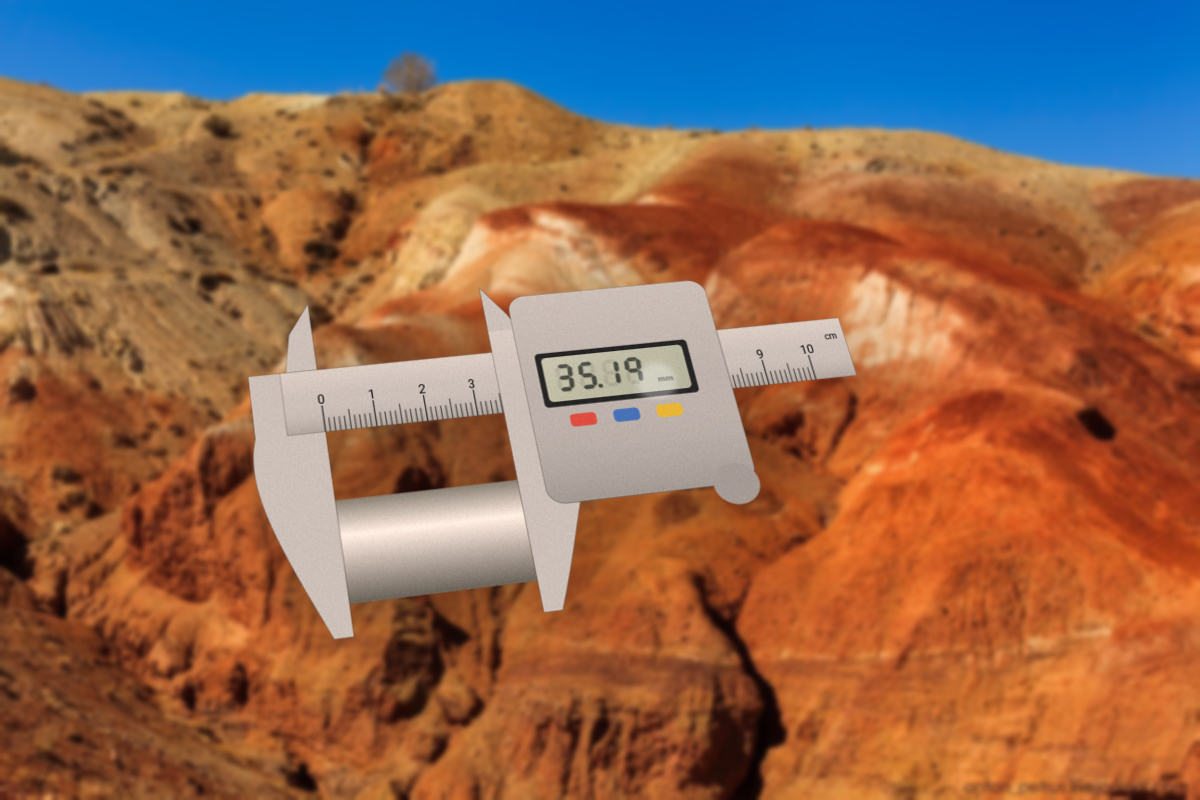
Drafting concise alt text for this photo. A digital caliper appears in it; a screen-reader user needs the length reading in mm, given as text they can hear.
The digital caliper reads 35.19 mm
